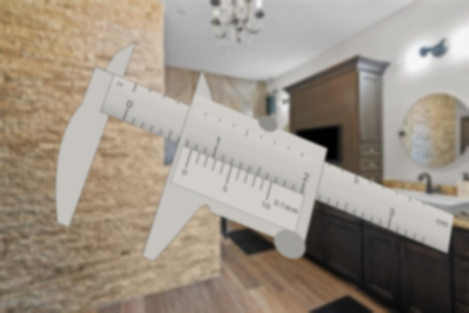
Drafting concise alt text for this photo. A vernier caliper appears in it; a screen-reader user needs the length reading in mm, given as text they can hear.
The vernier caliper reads 7.6 mm
